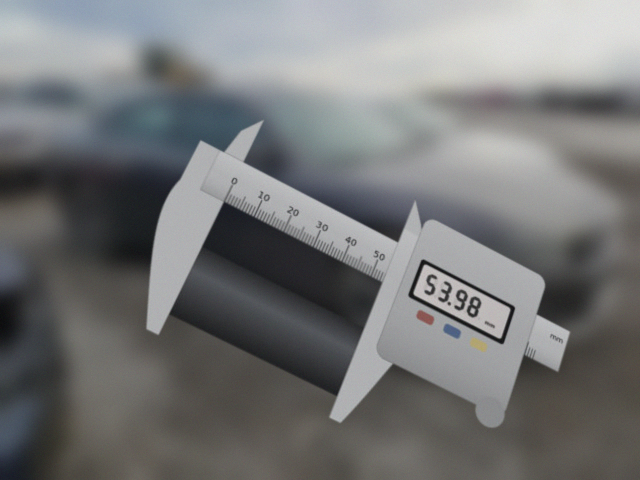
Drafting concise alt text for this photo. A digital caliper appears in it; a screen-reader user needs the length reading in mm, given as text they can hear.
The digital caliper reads 53.98 mm
